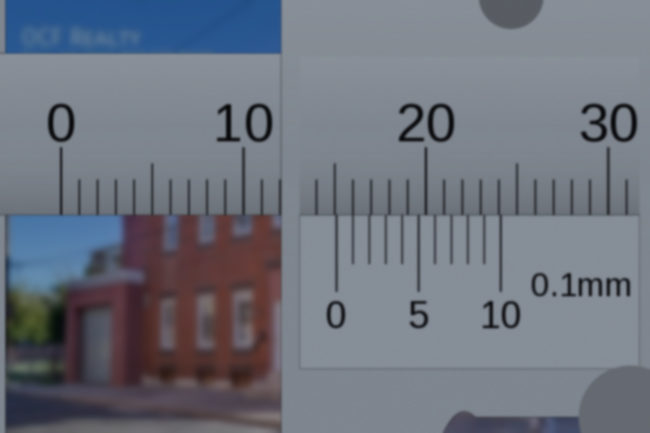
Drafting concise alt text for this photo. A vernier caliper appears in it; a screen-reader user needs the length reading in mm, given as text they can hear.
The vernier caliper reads 15.1 mm
